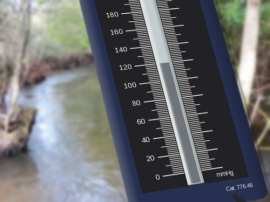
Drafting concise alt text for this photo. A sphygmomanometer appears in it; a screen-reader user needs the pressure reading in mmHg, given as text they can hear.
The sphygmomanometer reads 120 mmHg
